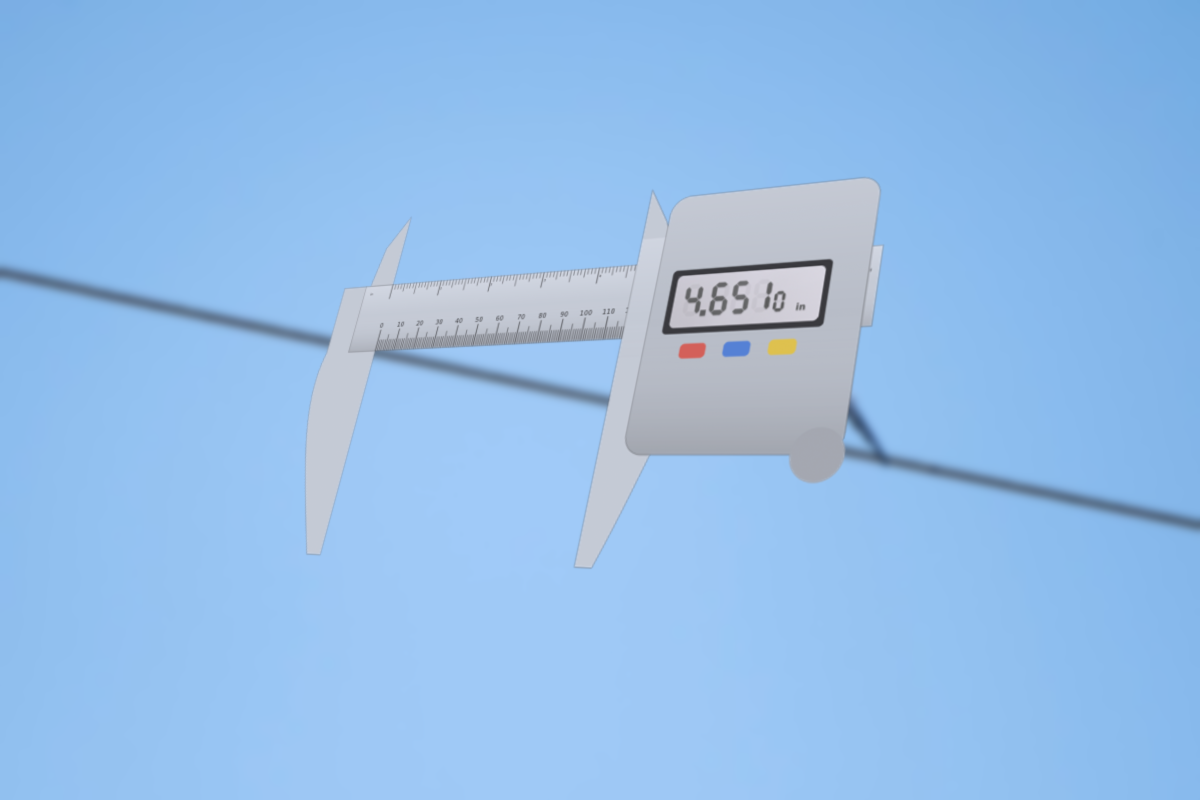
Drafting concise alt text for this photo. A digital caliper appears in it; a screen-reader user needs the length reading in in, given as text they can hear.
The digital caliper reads 4.6510 in
